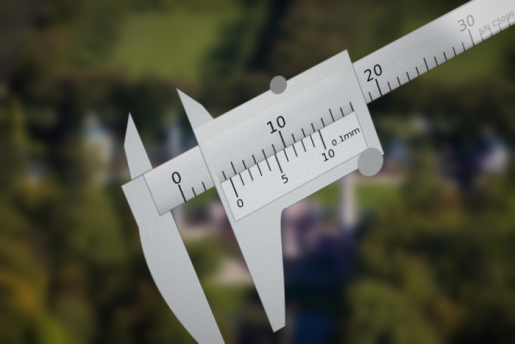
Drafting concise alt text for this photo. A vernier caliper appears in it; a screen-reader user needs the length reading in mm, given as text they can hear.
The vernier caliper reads 4.4 mm
